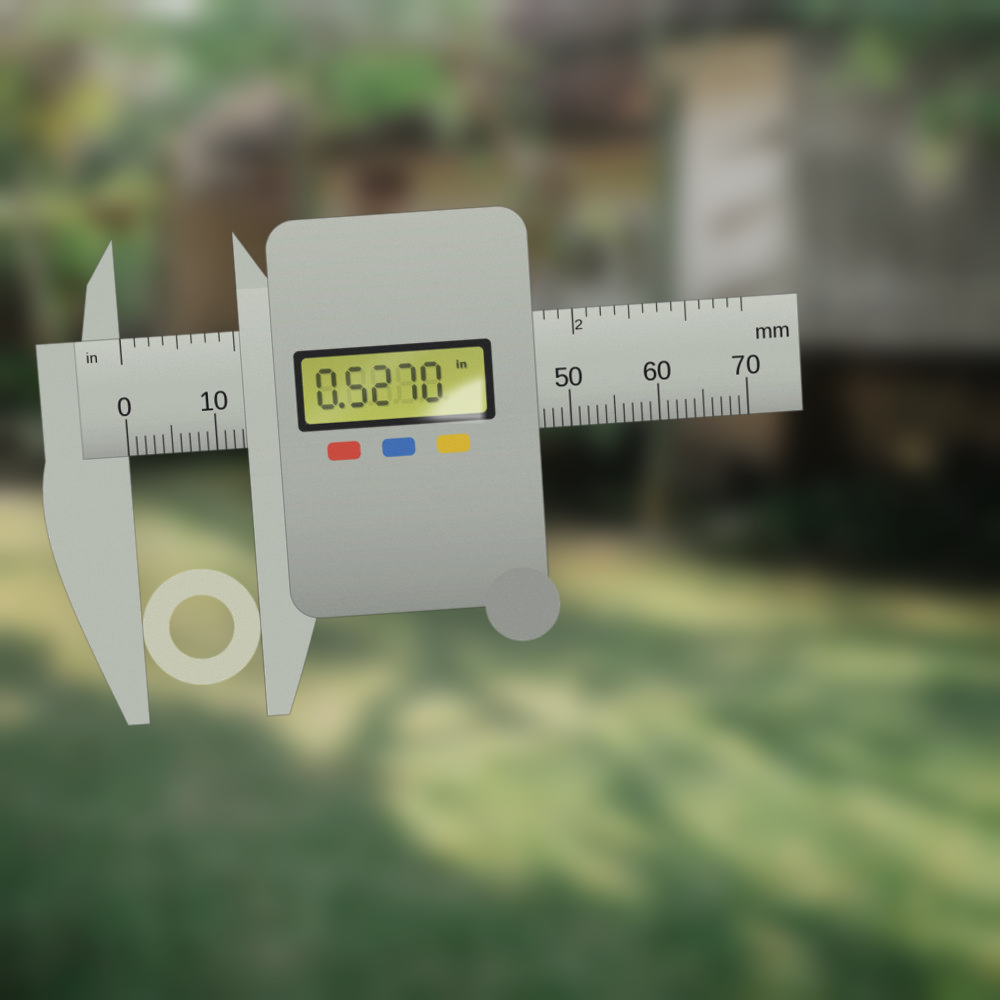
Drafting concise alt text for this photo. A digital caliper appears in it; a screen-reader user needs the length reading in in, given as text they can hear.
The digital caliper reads 0.5270 in
